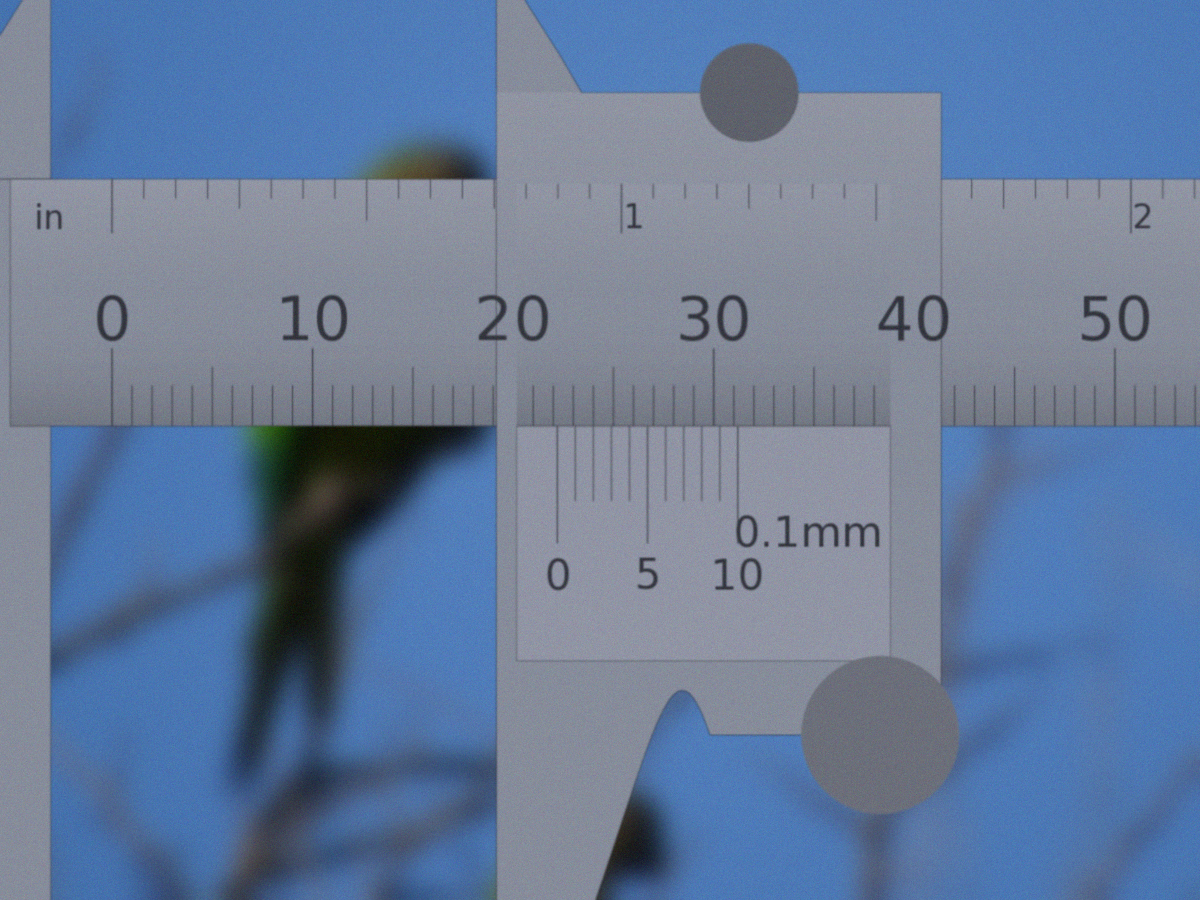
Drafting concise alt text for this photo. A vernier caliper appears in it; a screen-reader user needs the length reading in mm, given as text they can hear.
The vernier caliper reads 22.2 mm
